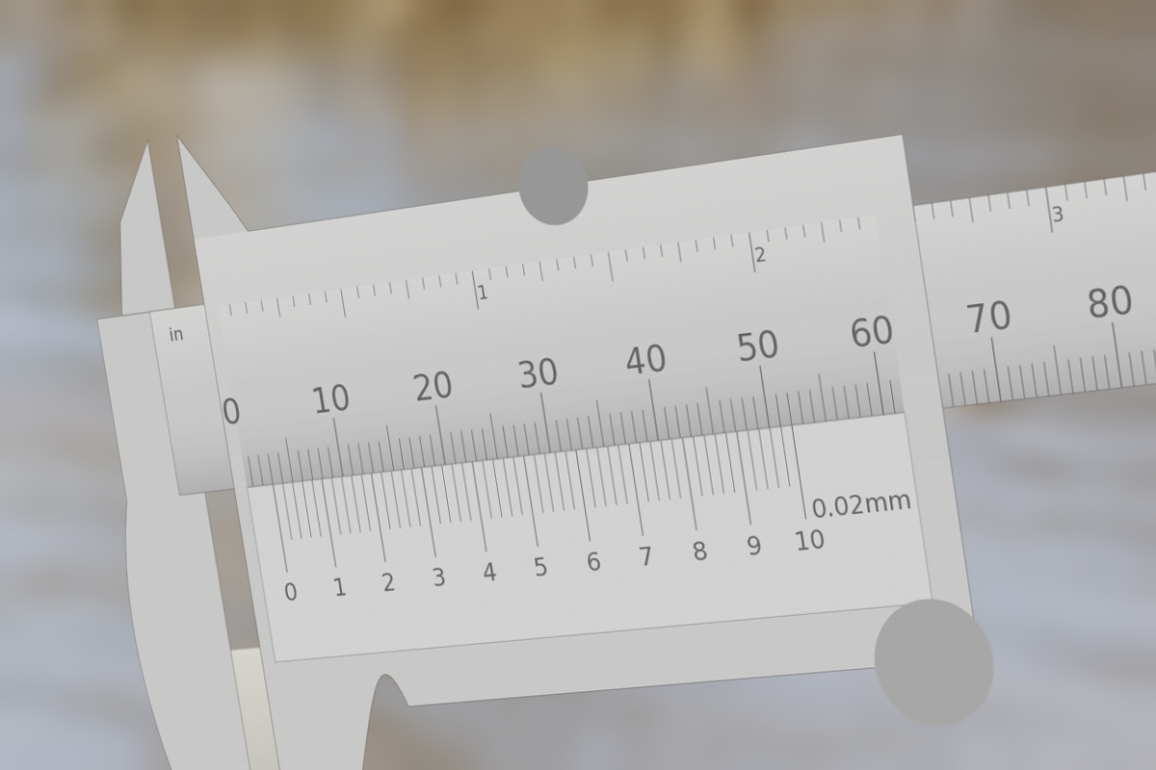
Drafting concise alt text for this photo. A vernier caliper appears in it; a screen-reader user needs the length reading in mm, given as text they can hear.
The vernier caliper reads 3.0 mm
